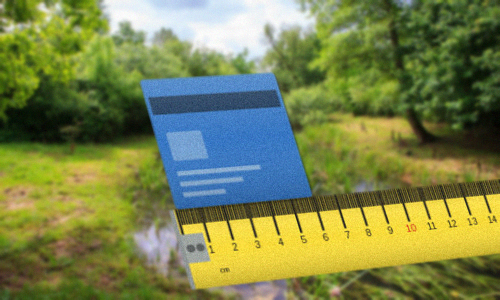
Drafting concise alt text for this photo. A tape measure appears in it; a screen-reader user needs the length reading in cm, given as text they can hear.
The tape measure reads 6 cm
